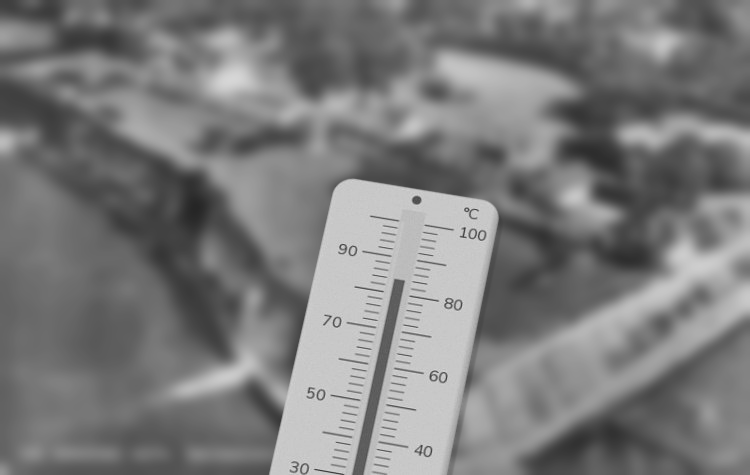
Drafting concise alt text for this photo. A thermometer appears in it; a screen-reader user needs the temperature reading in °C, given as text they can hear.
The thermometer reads 84 °C
